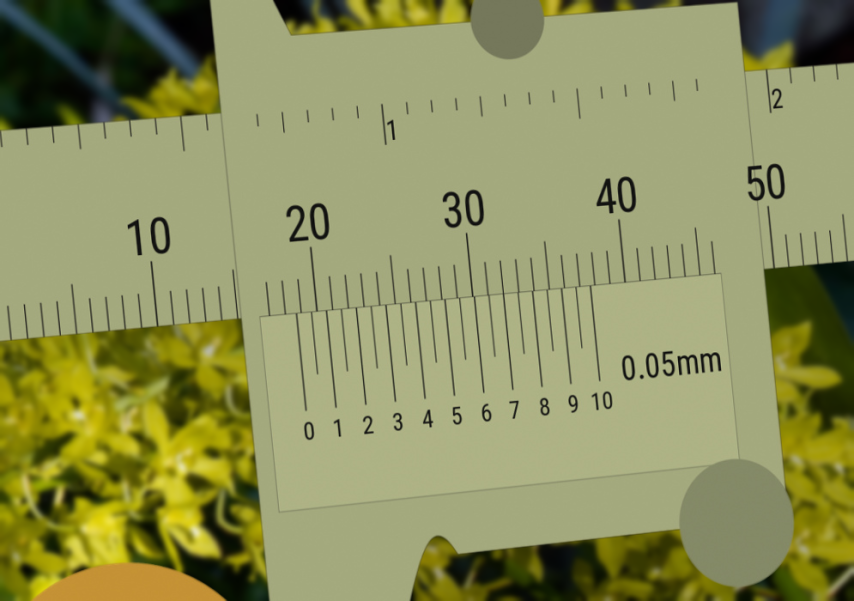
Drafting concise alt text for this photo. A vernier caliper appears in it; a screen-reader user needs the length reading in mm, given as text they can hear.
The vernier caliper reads 18.7 mm
